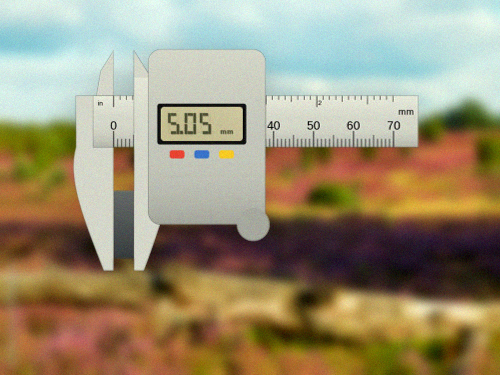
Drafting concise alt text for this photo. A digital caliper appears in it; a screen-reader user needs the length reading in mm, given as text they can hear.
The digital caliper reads 5.05 mm
